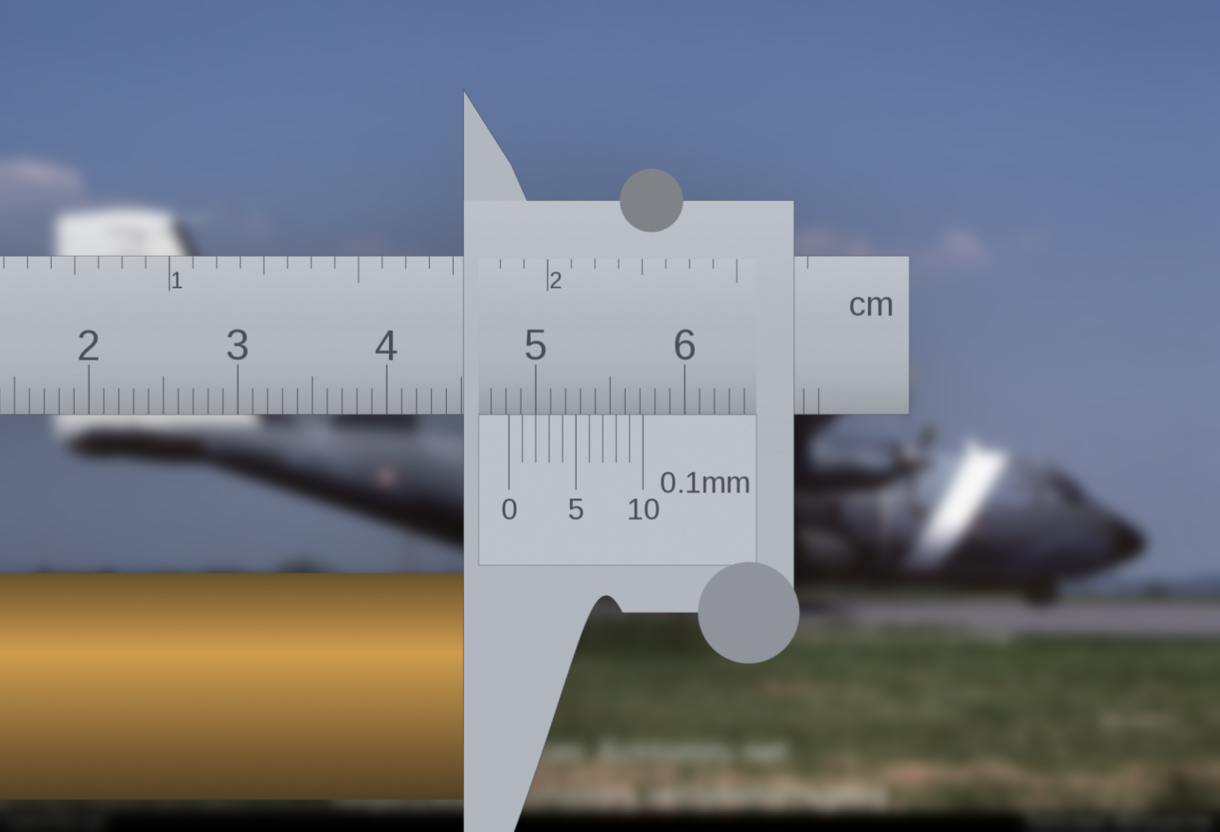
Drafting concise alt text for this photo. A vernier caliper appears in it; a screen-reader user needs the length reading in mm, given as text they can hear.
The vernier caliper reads 48.2 mm
